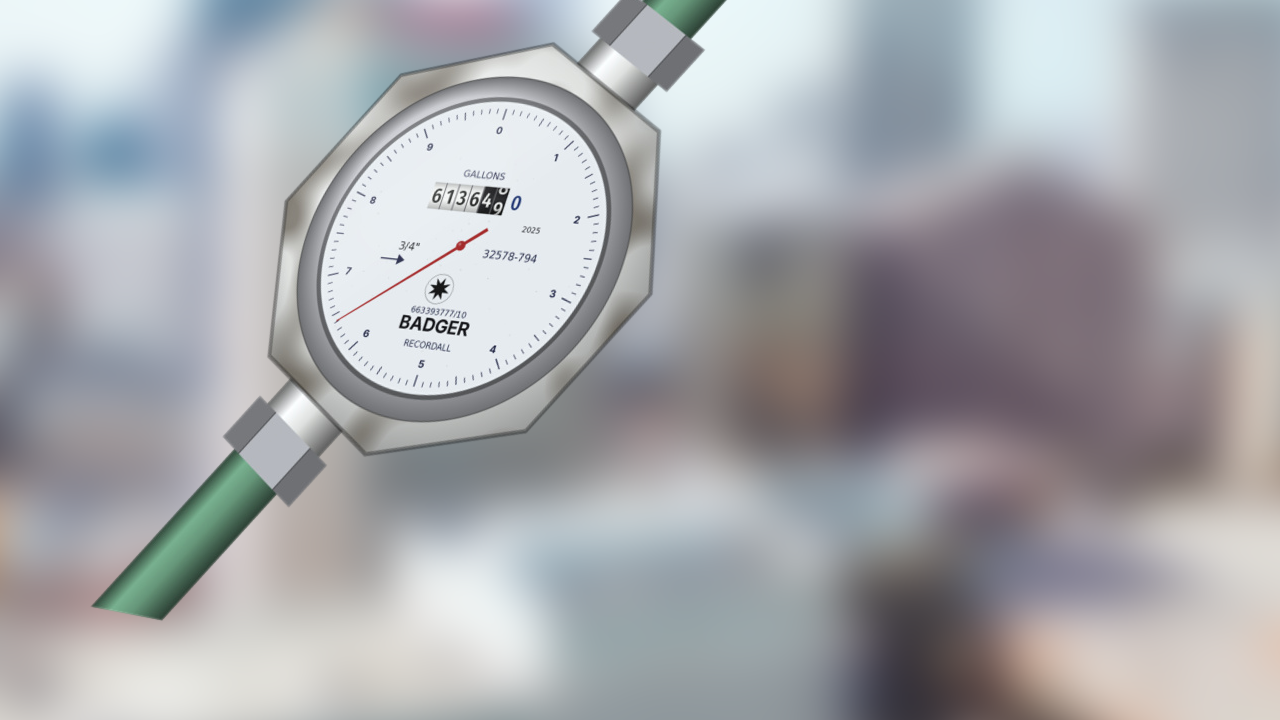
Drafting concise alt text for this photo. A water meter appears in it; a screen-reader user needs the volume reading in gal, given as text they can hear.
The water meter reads 6136486.4 gal
